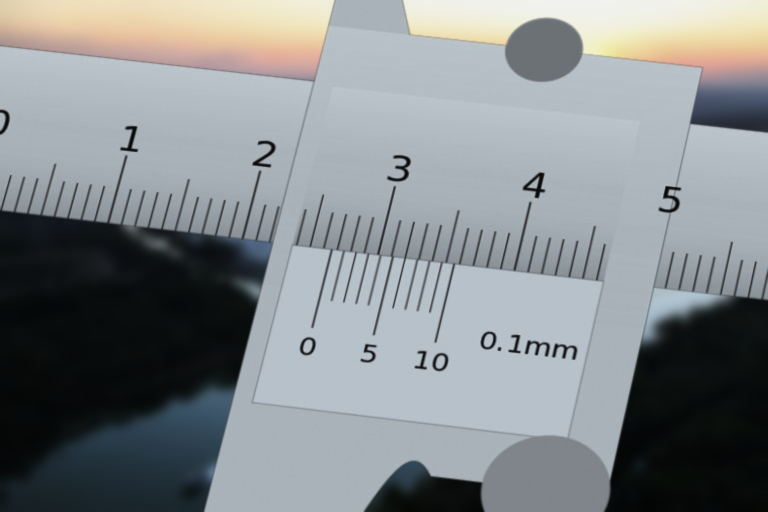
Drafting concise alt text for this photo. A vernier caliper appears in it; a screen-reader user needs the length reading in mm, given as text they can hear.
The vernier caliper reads 26.6 mm
